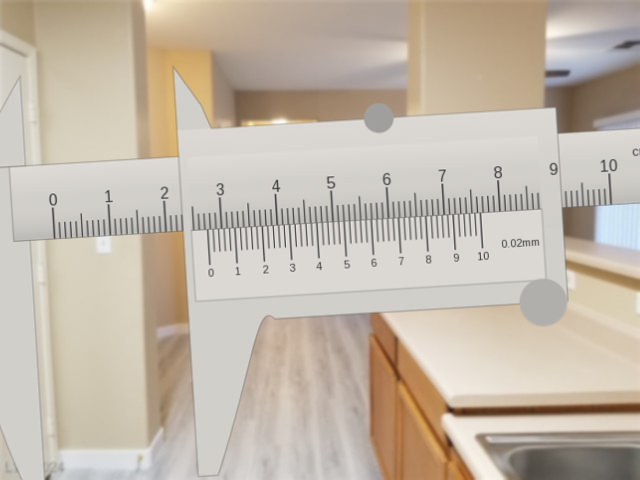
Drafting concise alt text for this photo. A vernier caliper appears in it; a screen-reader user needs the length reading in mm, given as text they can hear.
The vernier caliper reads 27.5 mm
